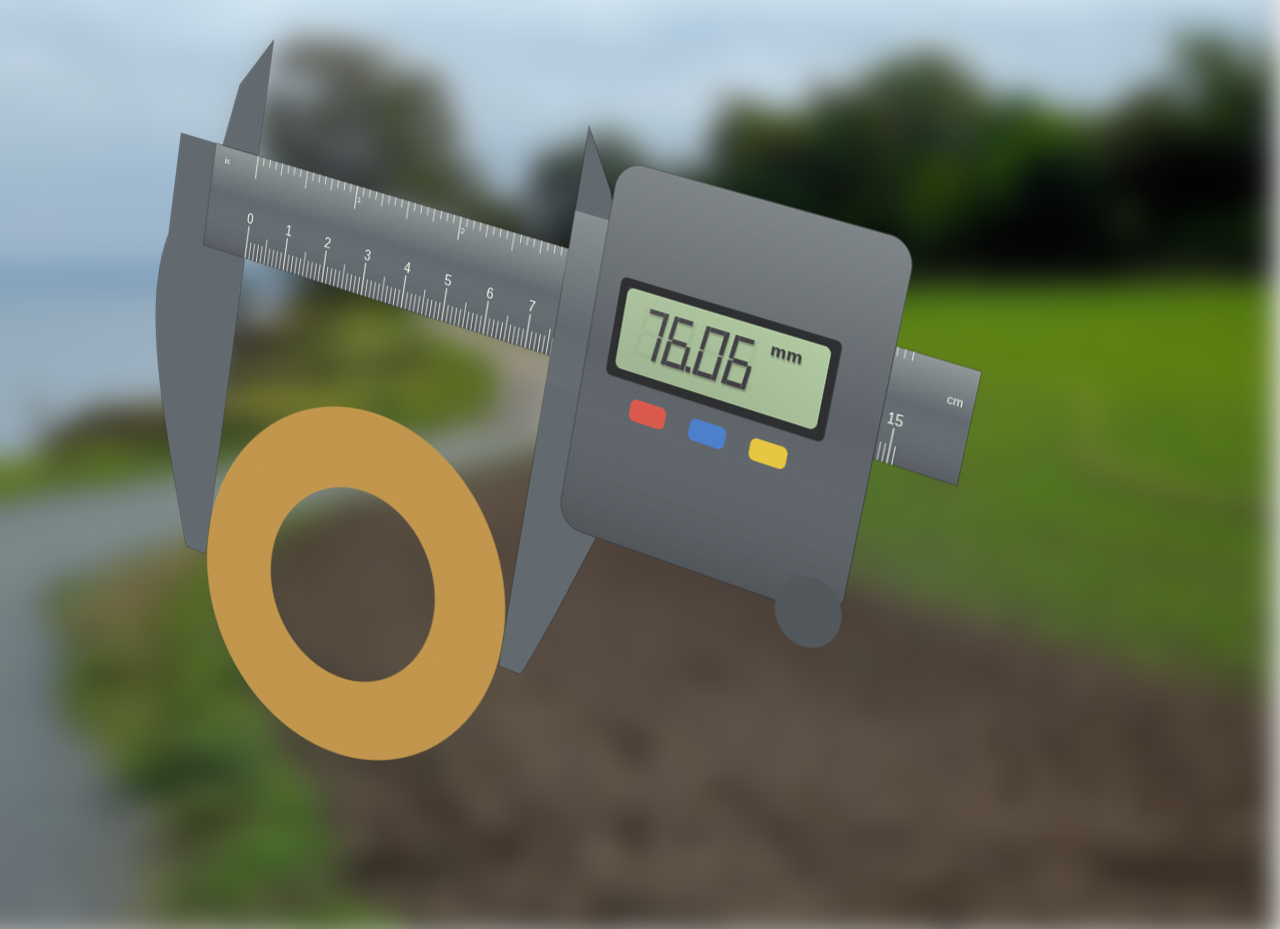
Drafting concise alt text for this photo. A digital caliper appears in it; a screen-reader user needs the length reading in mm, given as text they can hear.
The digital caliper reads 76.06 mm
